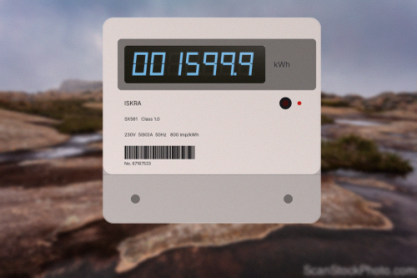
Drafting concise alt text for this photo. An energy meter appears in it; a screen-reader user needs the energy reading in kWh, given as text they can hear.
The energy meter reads 1599.9 kWh
